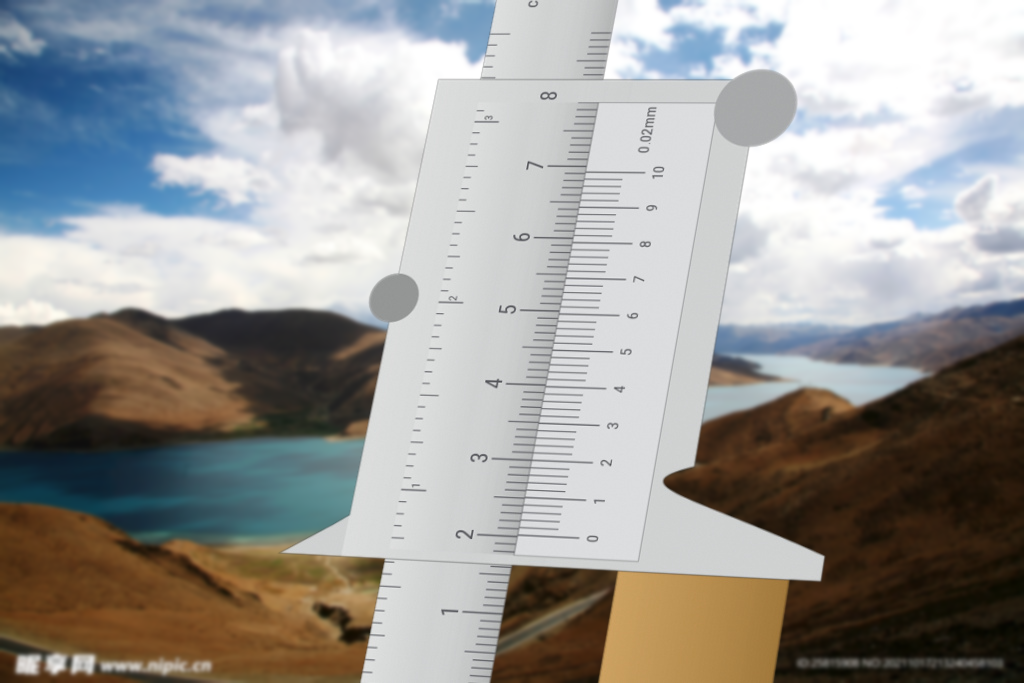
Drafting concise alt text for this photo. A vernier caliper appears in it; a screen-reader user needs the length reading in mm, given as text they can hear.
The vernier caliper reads 20.2 mm
